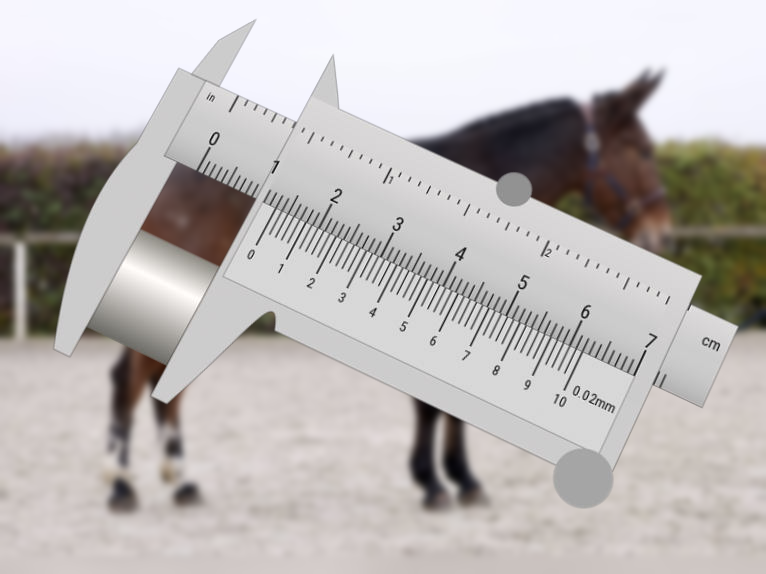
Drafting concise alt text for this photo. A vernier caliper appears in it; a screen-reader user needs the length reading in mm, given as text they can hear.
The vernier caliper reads 13.0 mm
